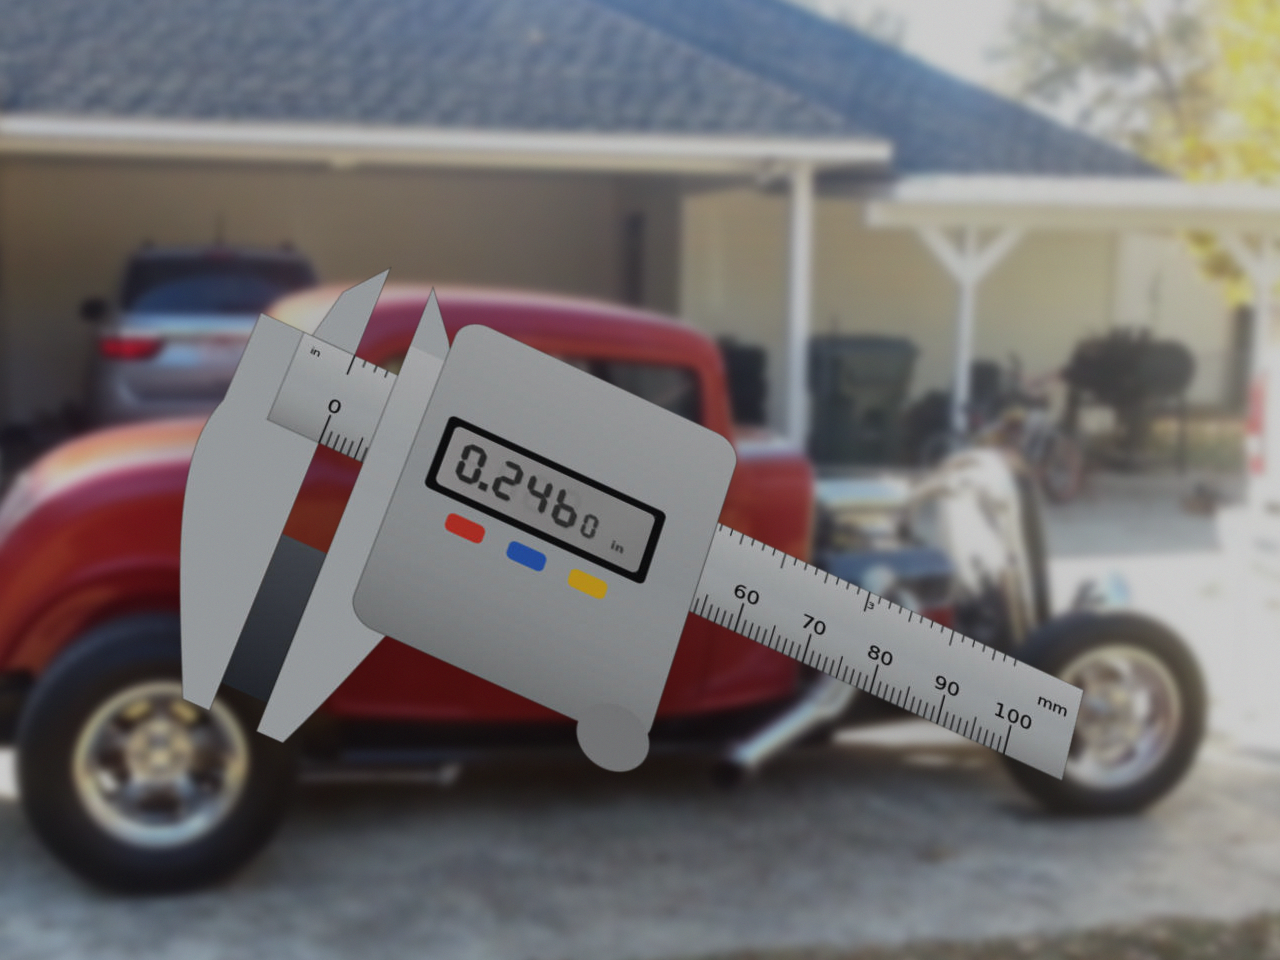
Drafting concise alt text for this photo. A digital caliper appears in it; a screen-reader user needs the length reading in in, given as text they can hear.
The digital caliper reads 0.2460 in
